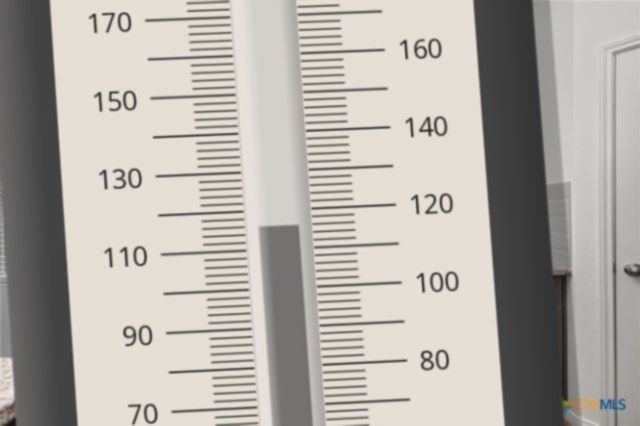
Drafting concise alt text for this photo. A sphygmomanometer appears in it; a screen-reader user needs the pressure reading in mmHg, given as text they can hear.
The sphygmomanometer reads 116 mmHg
